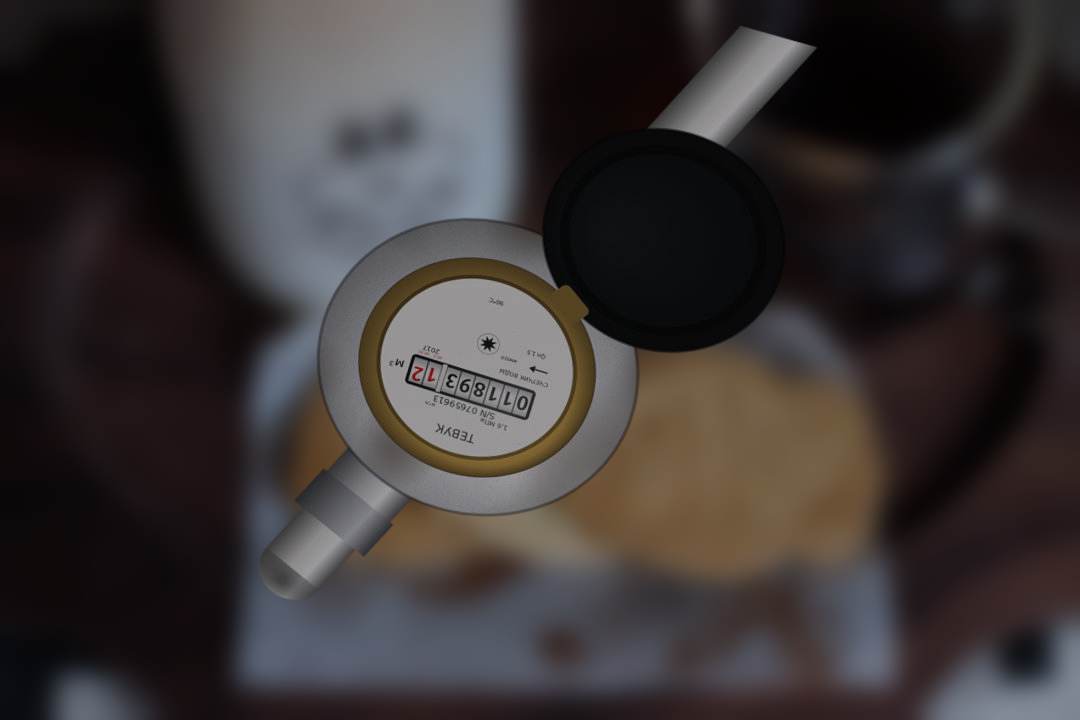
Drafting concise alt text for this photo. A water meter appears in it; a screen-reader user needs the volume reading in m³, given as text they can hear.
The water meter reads 11893.12 m³
